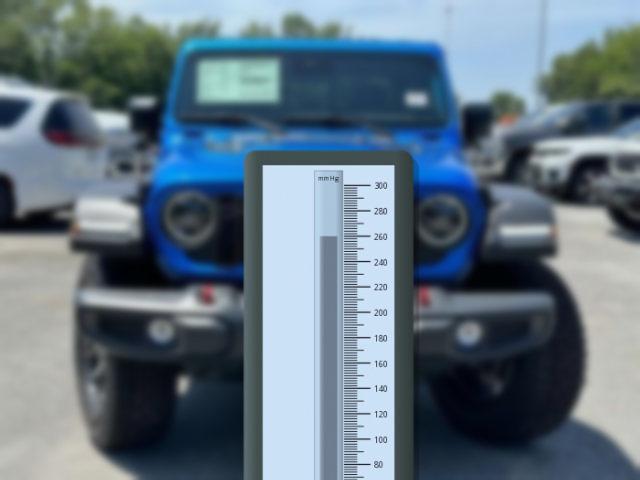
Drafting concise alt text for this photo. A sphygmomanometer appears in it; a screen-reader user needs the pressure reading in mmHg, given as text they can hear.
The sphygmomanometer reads 260 mmHg
